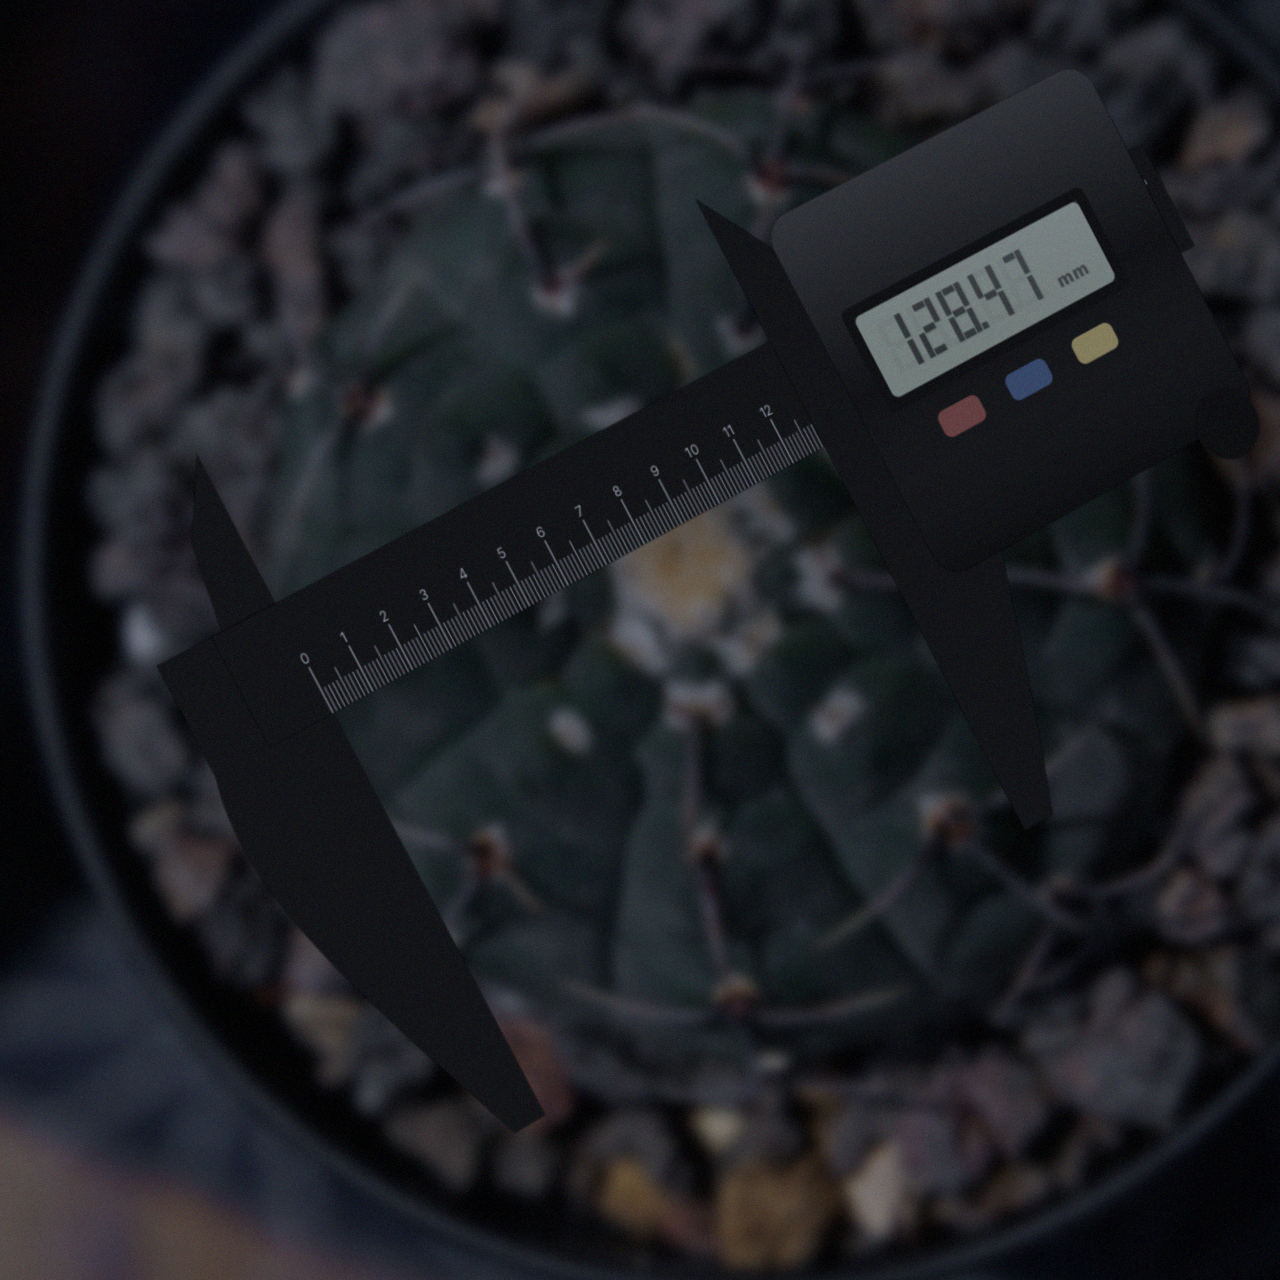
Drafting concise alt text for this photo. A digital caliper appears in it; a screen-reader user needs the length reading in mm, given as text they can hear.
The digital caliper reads 128.47 mm
